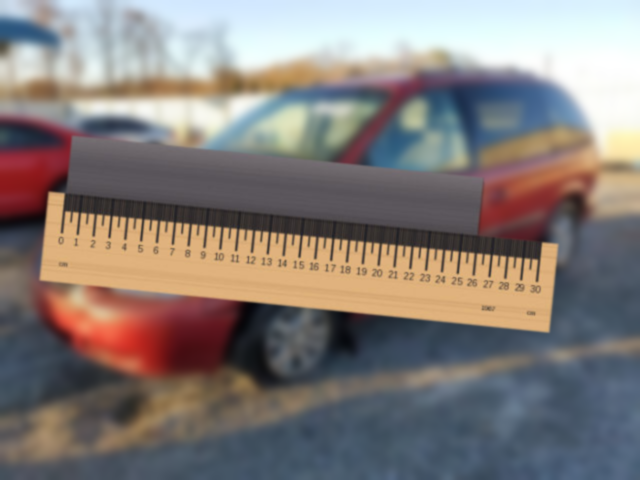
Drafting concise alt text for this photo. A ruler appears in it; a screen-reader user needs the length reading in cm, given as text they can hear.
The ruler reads 26 cm
